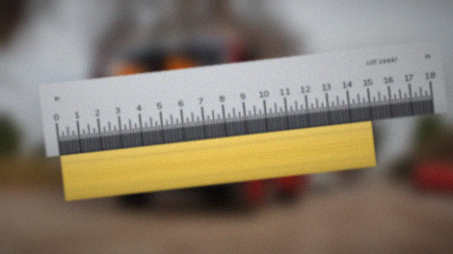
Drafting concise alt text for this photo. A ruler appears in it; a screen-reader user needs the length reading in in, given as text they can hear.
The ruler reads 15 in
